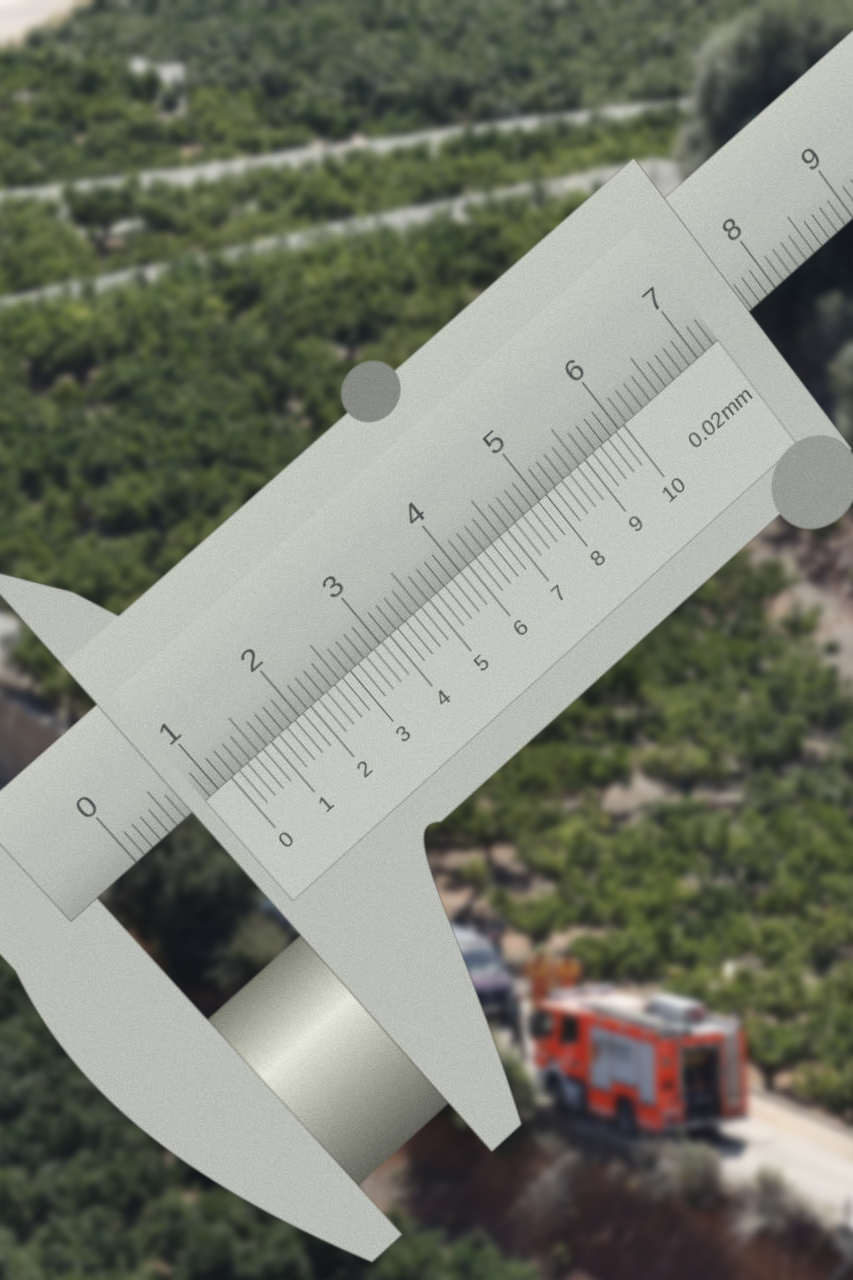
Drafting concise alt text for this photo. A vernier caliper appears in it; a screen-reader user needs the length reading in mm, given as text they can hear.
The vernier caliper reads 11.6 mm
